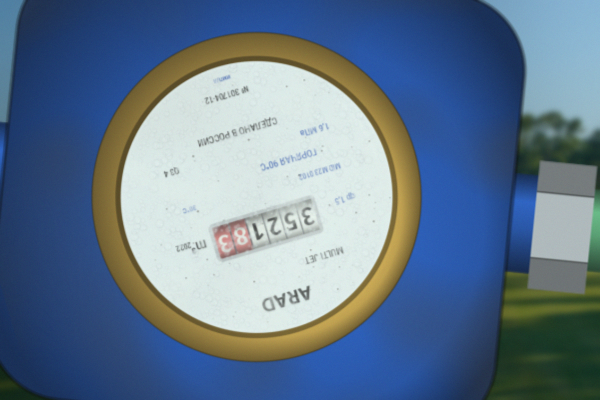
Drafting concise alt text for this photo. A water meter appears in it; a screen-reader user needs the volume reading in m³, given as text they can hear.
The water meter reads 3521.83 m³
